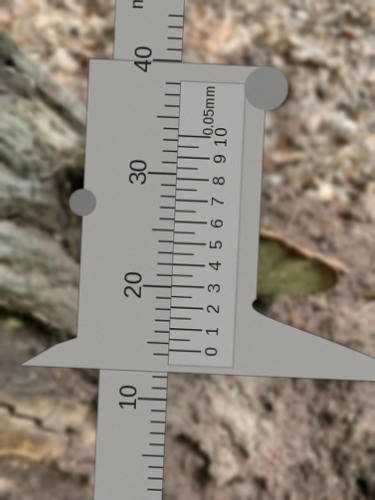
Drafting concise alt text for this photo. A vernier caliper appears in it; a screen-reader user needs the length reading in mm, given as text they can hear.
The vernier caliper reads 14.4 mm
